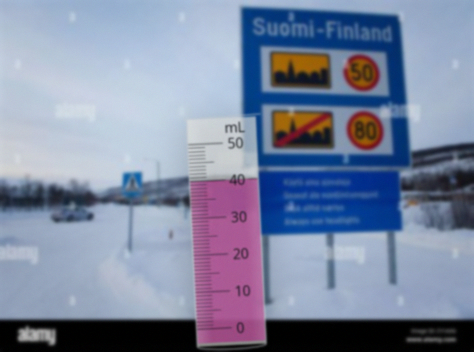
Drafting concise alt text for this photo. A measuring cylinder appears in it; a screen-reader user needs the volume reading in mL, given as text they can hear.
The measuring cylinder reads 40 mL
